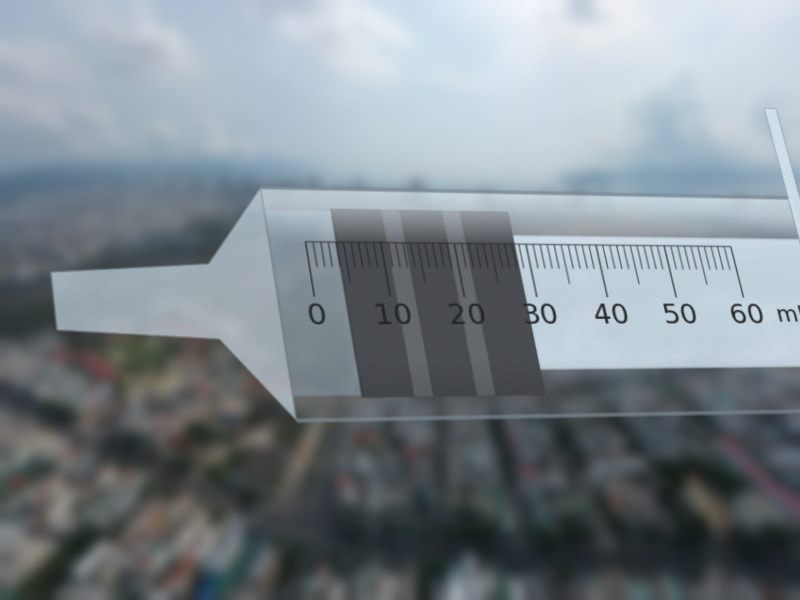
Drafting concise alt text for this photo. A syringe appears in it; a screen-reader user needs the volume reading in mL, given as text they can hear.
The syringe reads 4 mL
